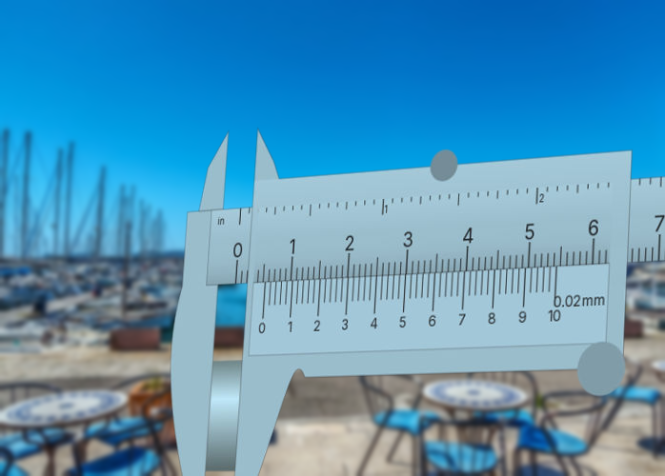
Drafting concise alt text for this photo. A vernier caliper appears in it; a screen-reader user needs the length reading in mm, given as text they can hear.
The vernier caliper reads 5.4 mm
